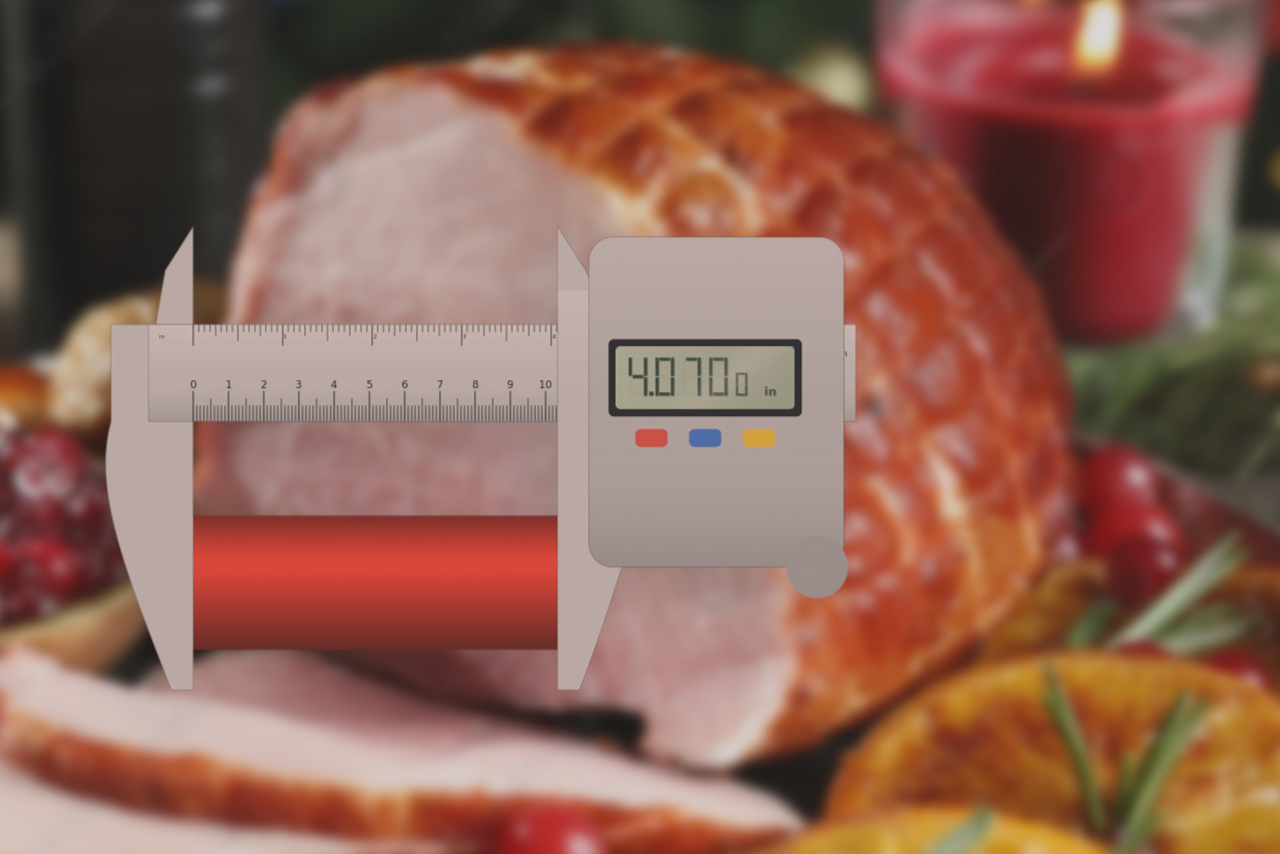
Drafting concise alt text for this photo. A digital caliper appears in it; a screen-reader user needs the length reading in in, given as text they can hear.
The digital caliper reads 4.0700 in
